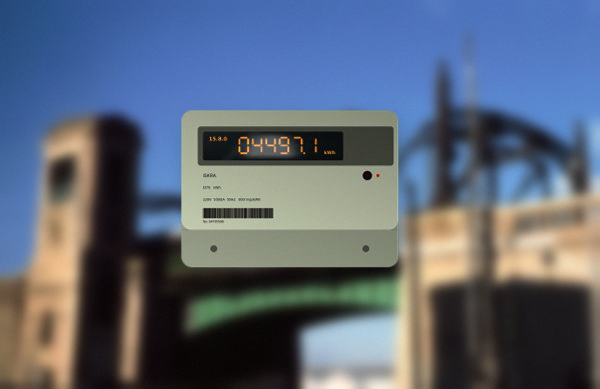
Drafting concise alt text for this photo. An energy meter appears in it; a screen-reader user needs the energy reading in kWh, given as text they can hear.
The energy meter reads 4497.1 kWh
